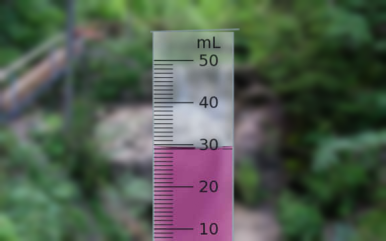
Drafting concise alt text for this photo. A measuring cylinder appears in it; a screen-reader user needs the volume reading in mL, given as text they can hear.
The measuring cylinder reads 29 mL
